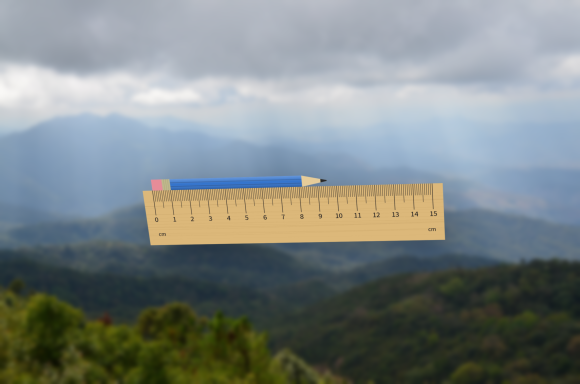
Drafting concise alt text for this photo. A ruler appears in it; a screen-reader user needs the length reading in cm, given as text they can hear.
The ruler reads 9.5 cm
